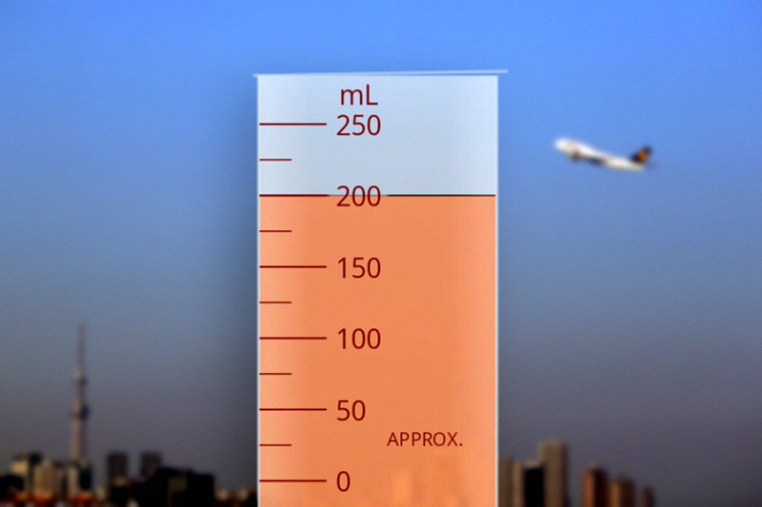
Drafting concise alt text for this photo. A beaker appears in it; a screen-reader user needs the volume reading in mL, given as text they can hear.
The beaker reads 200 mL
